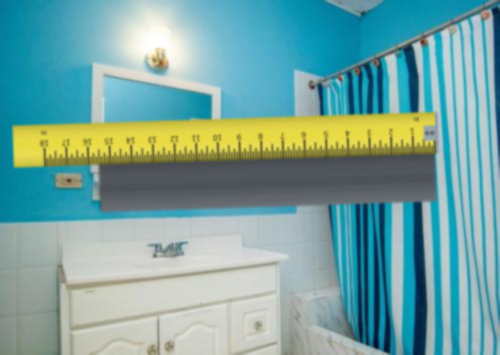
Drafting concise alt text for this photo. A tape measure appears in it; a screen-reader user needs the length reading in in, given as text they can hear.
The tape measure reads 15.5 in
